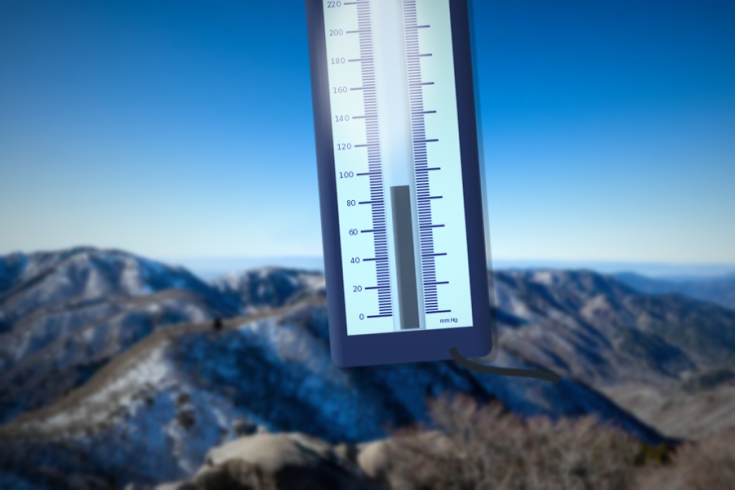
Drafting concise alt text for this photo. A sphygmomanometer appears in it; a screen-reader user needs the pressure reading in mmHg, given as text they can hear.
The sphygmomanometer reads 90 mmHg
